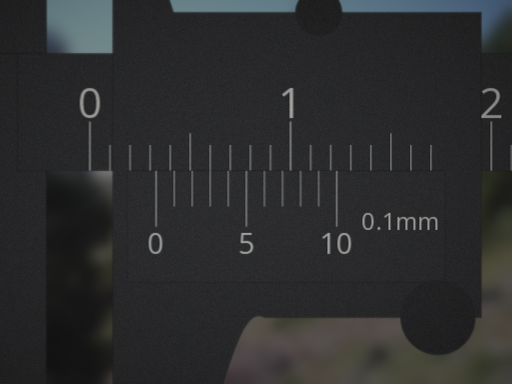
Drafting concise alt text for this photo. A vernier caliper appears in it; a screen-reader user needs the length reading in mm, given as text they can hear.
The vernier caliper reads 3.3 mm
